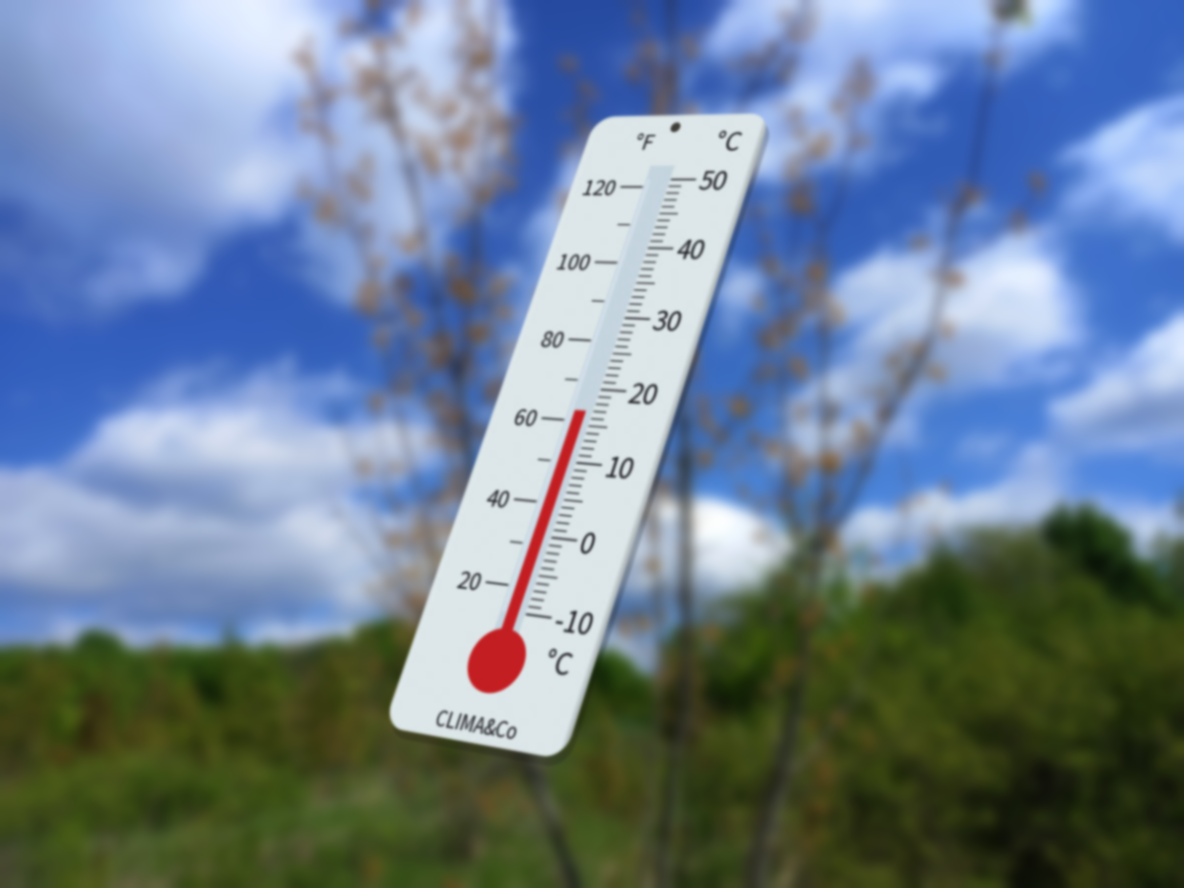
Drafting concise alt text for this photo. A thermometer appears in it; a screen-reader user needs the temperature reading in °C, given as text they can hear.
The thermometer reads 17 °C
